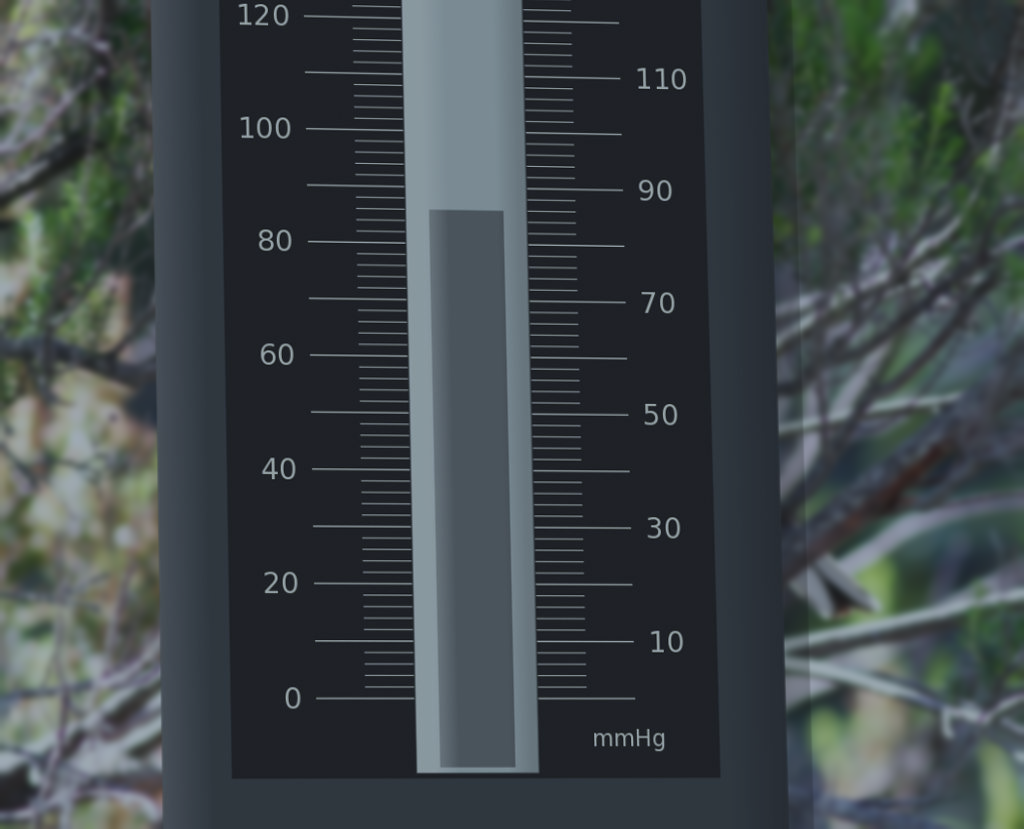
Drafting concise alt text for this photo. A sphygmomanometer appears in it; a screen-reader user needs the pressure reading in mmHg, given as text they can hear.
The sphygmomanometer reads 86 mmHg
